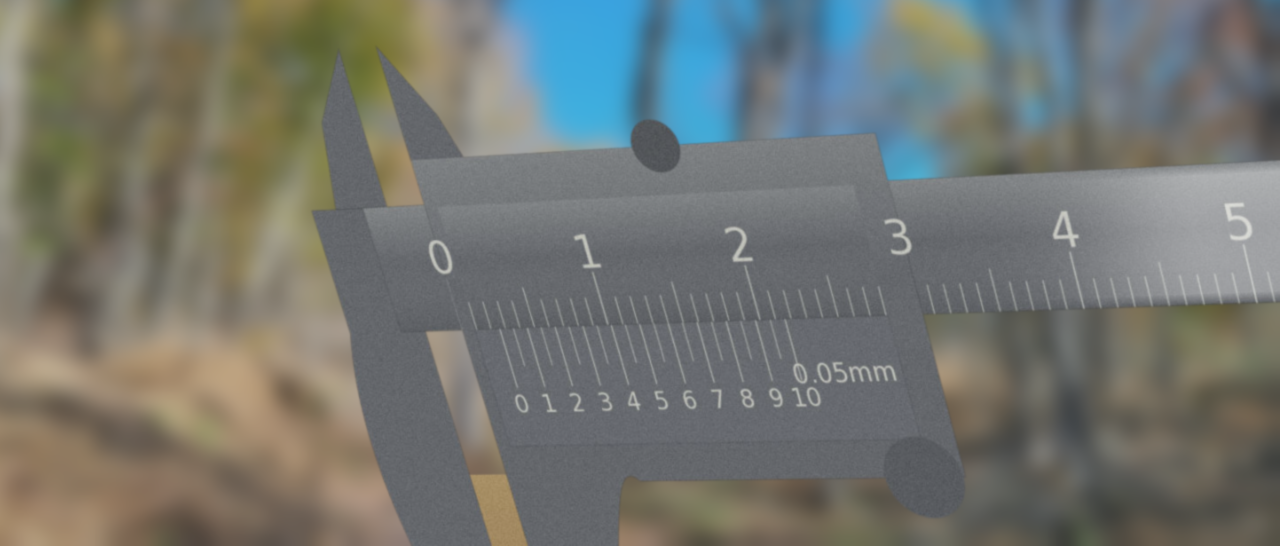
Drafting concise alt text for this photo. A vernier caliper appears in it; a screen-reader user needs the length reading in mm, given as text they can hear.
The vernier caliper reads 2.6 mm
